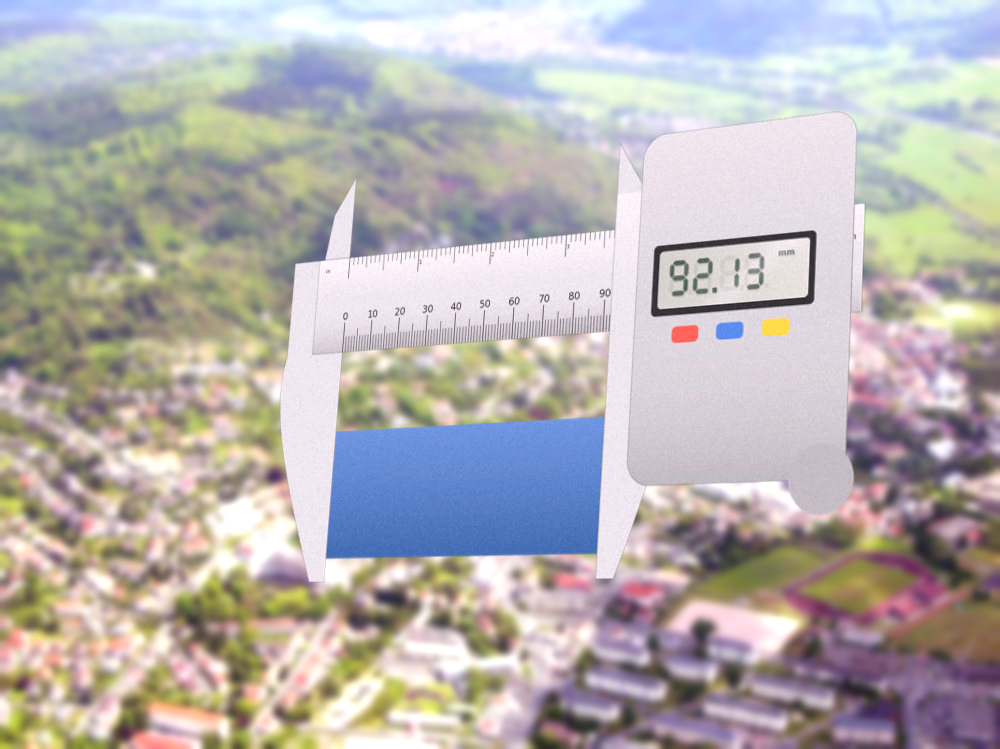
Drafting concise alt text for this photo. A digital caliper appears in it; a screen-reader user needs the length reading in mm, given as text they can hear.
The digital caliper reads 92.13 mm
